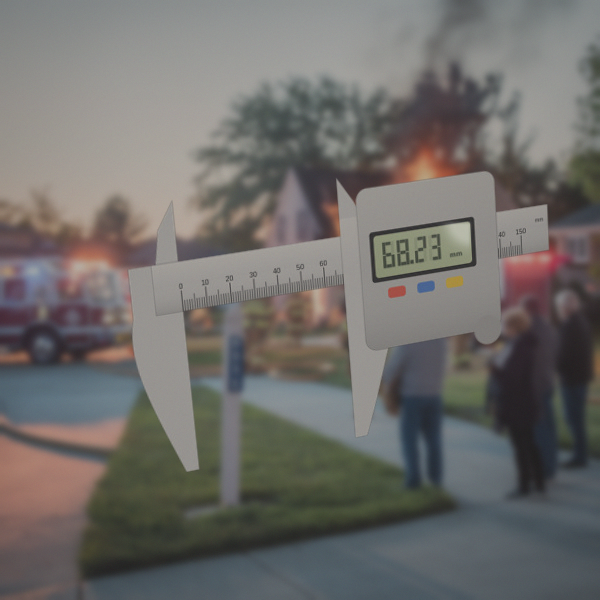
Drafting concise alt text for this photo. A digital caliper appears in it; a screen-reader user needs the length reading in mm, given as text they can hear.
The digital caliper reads 68.23 mm
